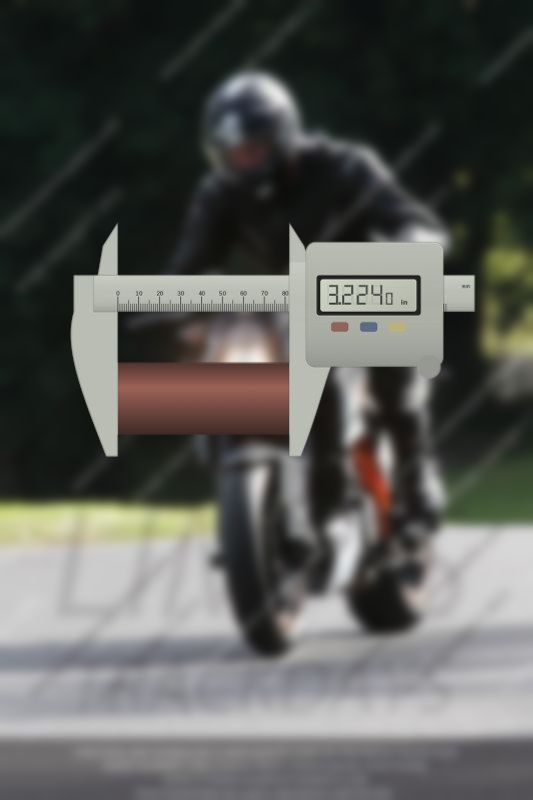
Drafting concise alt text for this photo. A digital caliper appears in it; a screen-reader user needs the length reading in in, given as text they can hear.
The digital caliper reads 3.2240 in
